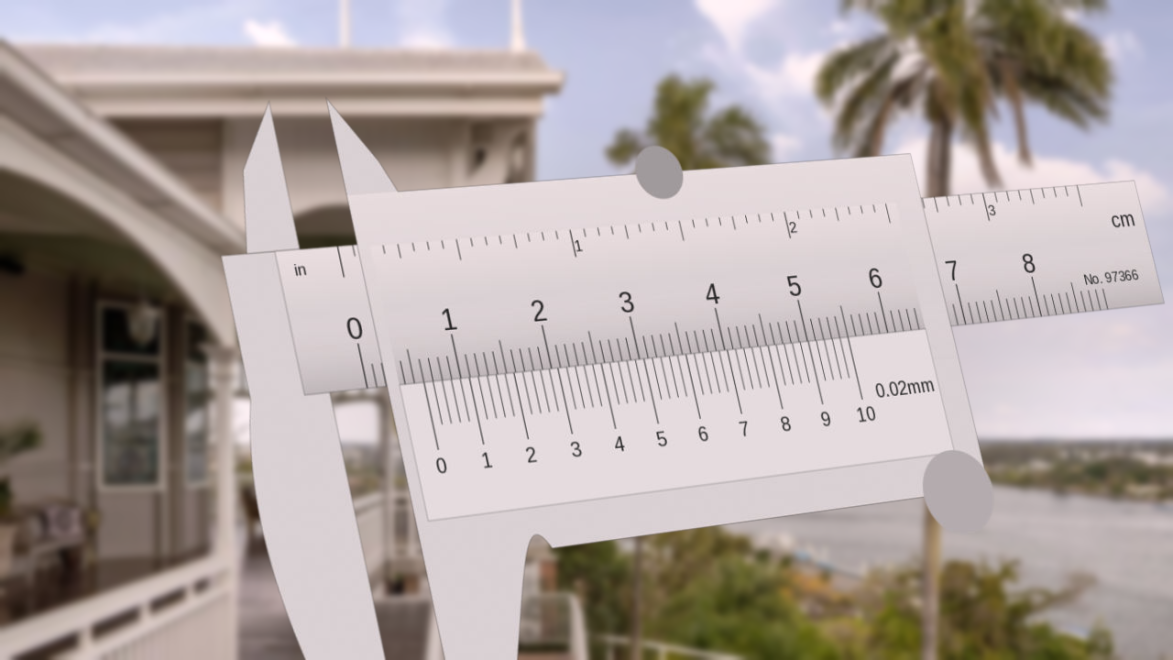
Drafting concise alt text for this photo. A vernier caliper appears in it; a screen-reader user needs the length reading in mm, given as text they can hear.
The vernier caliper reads 6.0 mm
